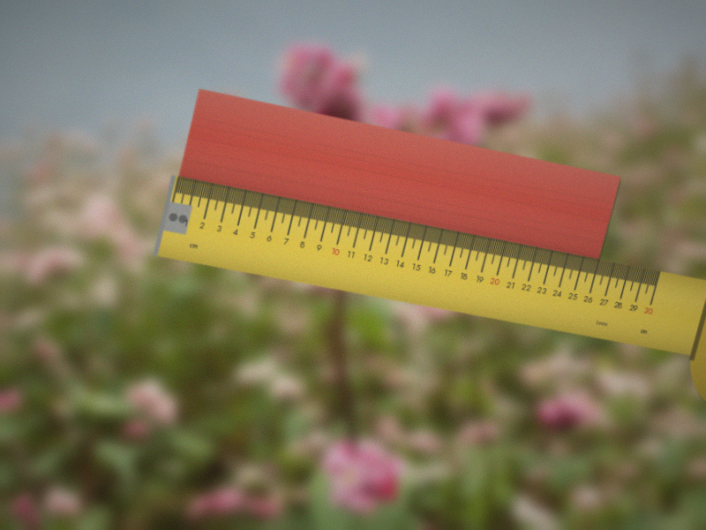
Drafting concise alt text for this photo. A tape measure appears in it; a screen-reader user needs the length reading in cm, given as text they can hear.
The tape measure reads 26 cm
